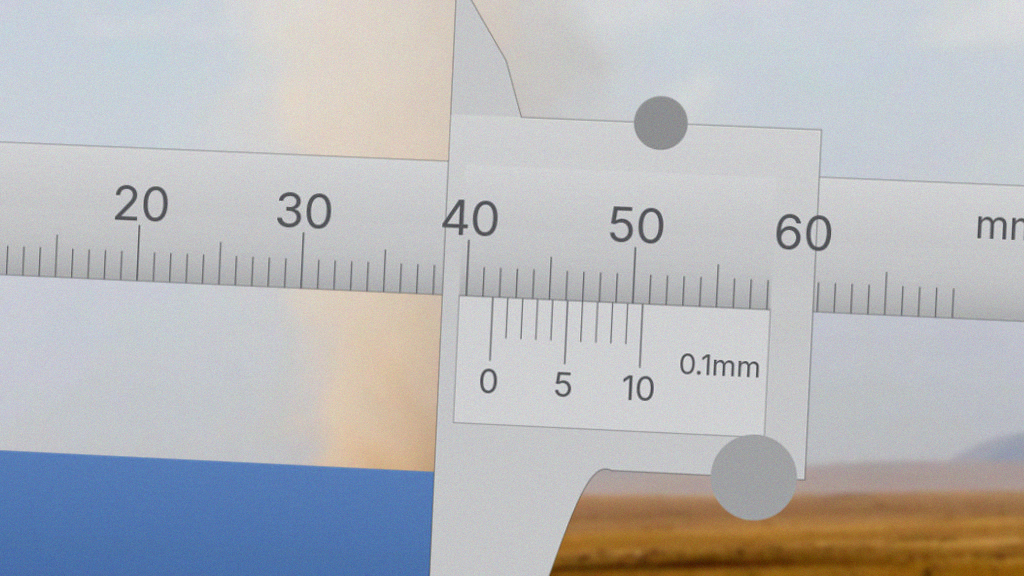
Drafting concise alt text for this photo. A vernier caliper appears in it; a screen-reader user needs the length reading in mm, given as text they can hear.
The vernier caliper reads 41.6 mm
